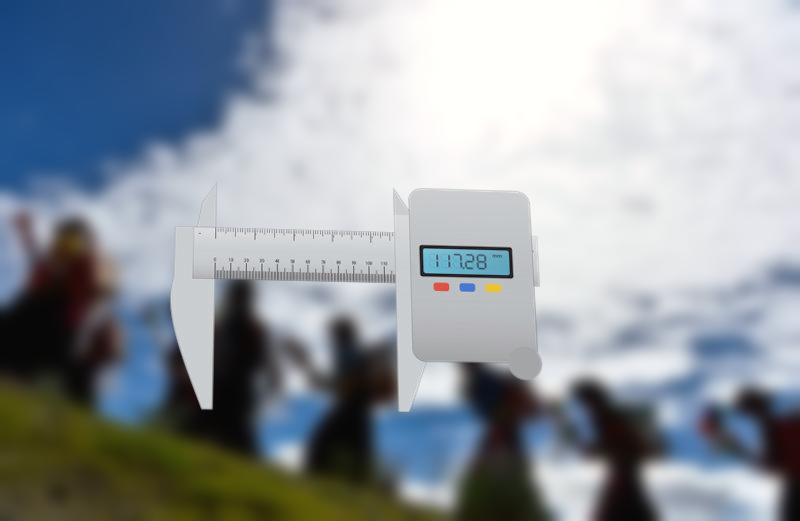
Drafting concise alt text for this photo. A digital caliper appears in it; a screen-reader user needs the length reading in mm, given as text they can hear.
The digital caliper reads 117.28 mm
